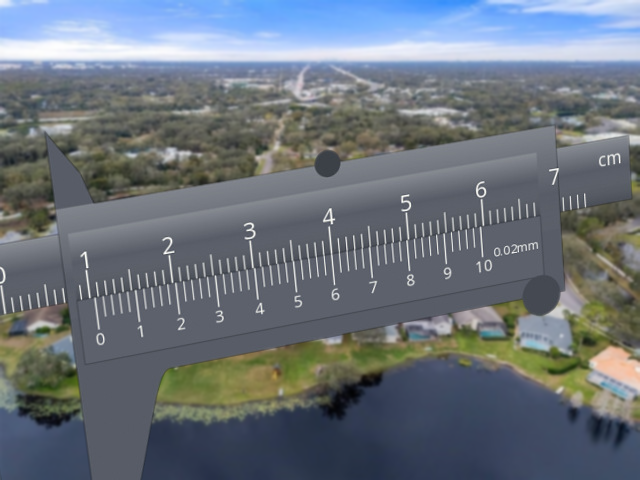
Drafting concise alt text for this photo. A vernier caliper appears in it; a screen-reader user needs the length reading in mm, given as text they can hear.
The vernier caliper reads 10.6 mm
